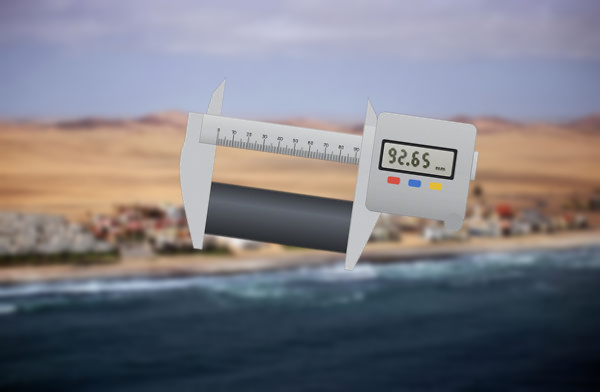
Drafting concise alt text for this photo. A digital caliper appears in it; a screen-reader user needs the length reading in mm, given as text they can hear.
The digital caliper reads 92.65 mm
